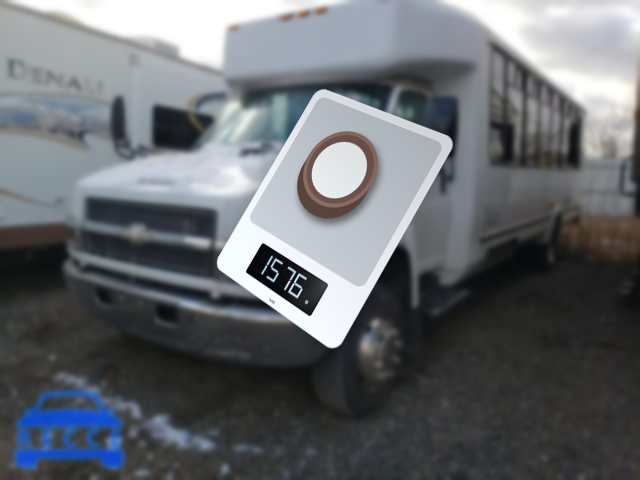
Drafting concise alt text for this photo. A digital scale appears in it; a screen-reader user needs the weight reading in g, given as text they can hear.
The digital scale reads 1576 g
